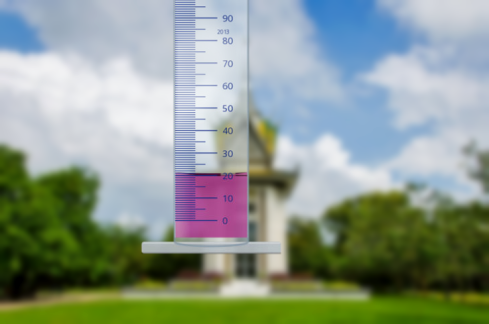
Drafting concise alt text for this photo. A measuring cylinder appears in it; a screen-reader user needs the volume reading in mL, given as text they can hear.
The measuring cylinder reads 20 mL
